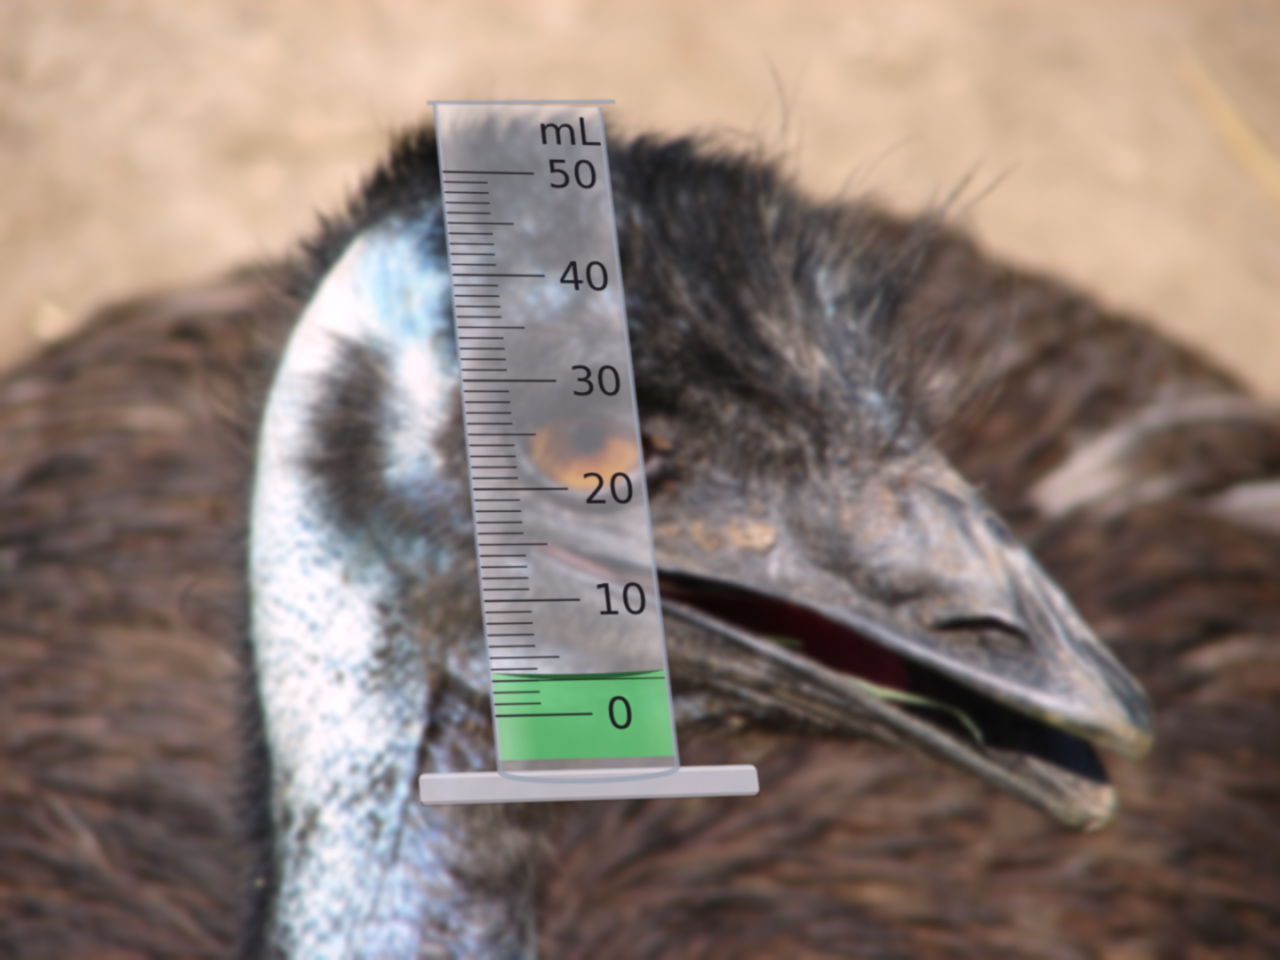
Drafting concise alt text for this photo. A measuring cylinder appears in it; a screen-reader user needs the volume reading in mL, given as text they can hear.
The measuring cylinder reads 3 mL
